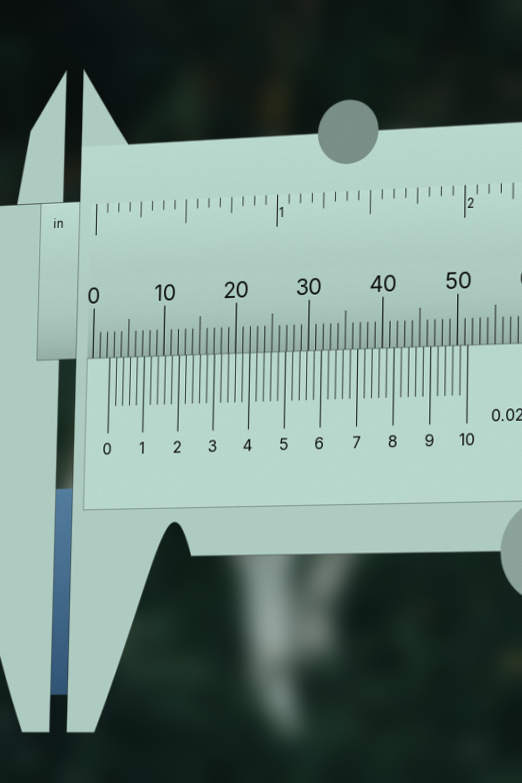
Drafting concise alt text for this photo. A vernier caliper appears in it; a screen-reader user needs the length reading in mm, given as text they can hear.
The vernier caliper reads 2.4 mm
